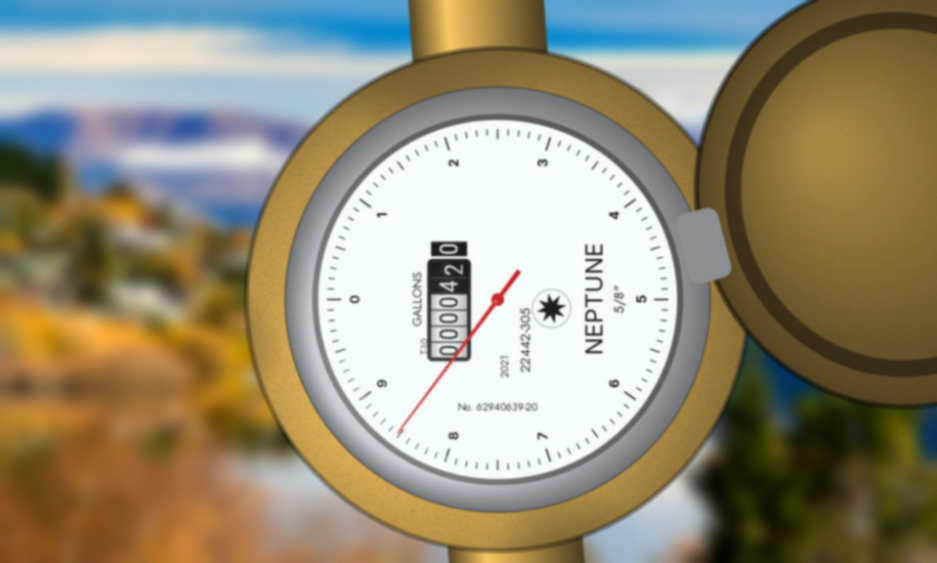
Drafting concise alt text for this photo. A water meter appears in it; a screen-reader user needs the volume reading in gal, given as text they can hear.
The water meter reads 418.5 gal
